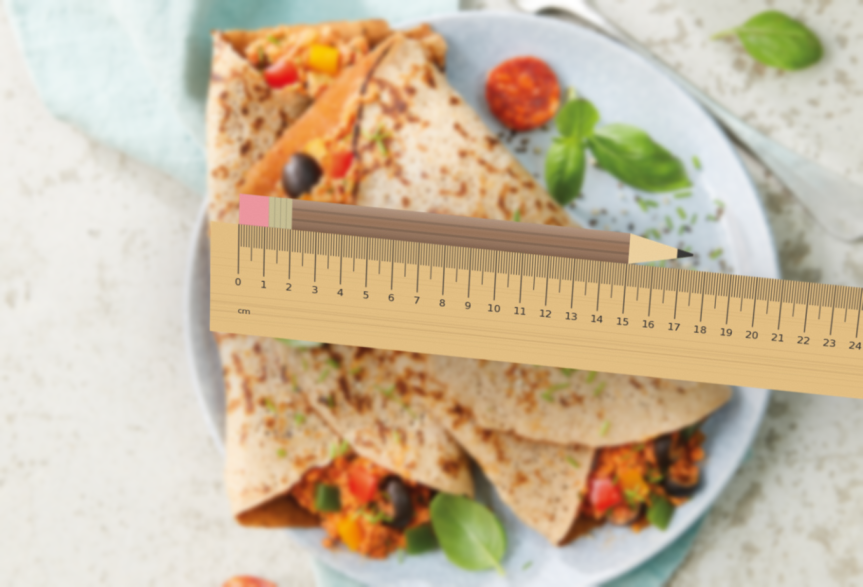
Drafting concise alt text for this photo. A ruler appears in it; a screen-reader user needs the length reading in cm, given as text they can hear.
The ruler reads 17.5 cm
